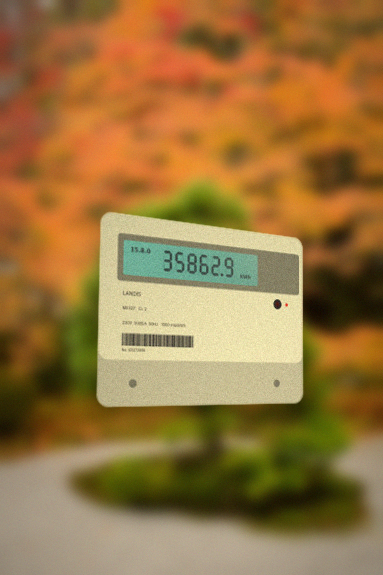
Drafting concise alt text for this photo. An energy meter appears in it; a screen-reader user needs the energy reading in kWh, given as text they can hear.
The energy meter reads 35862.9 kWh
